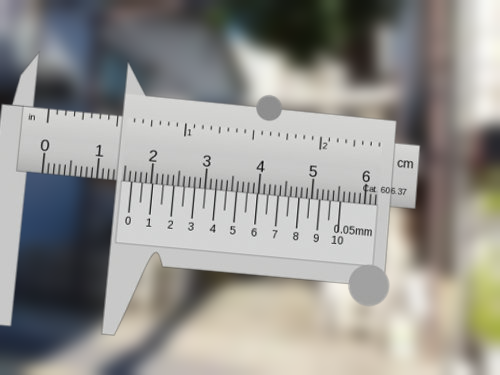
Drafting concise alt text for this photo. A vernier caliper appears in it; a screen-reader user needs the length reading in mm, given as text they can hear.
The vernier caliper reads 16.4 mm
